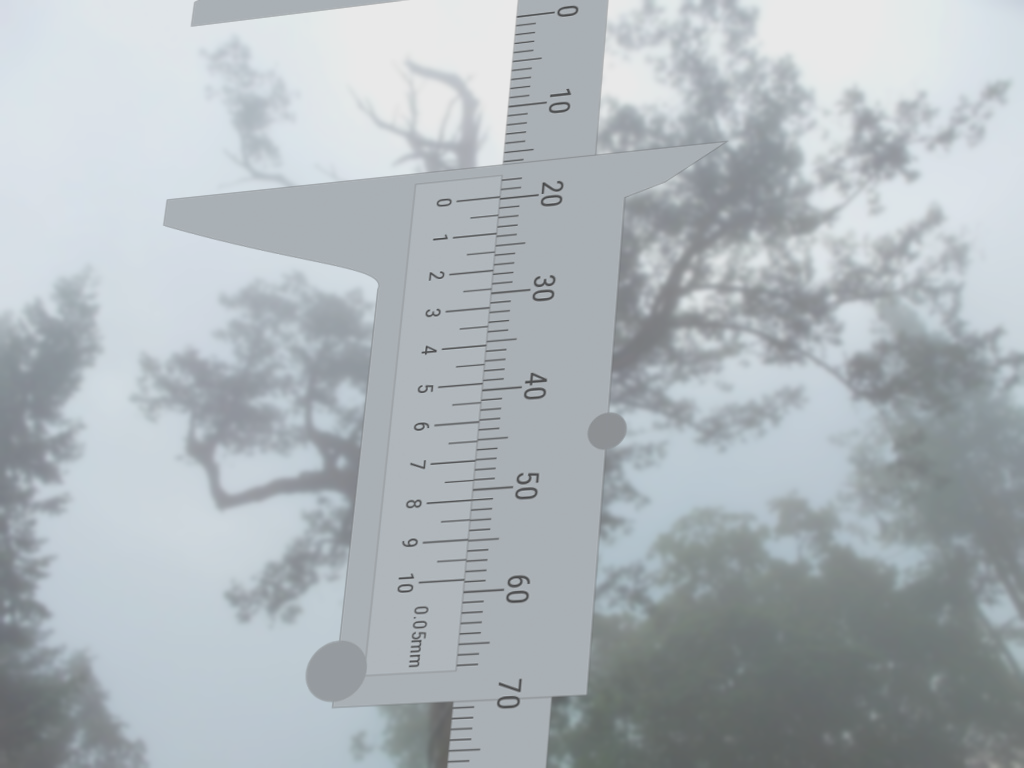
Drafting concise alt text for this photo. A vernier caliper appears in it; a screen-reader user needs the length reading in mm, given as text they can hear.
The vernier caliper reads 19.8 mm
